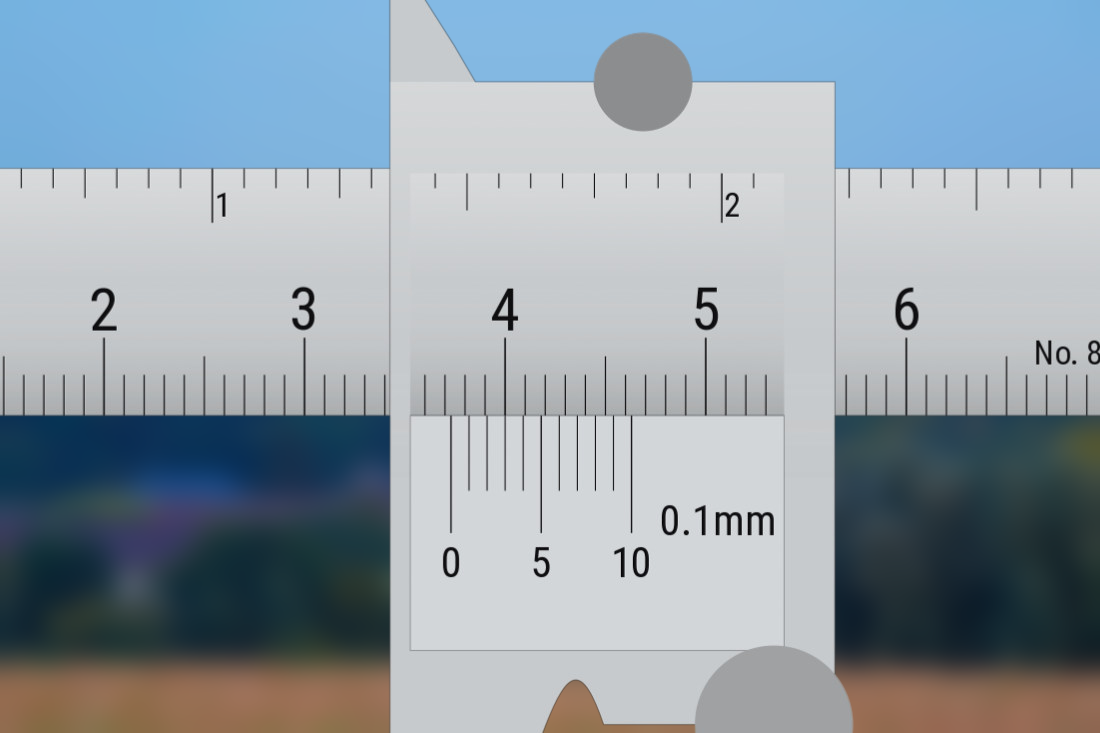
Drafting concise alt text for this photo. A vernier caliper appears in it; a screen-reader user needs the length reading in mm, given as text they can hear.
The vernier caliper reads 37.3 mm
